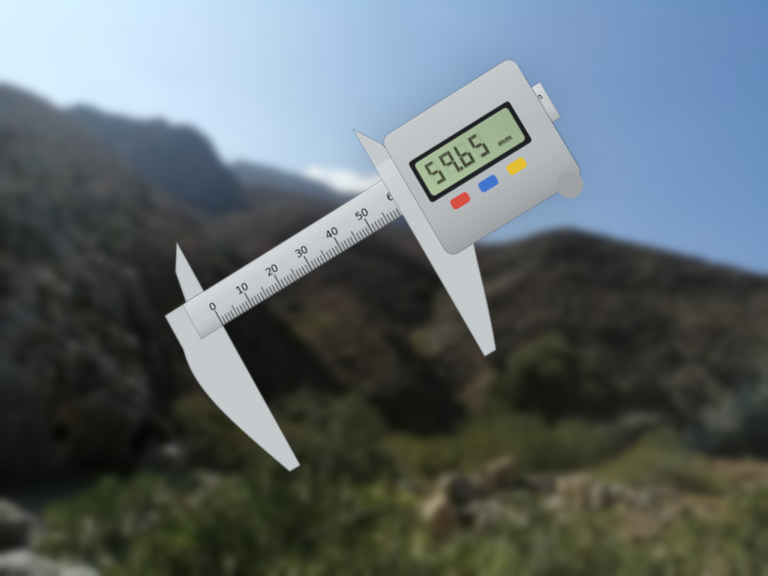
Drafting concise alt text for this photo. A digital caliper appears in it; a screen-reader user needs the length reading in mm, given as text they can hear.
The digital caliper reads 59.65 mm
